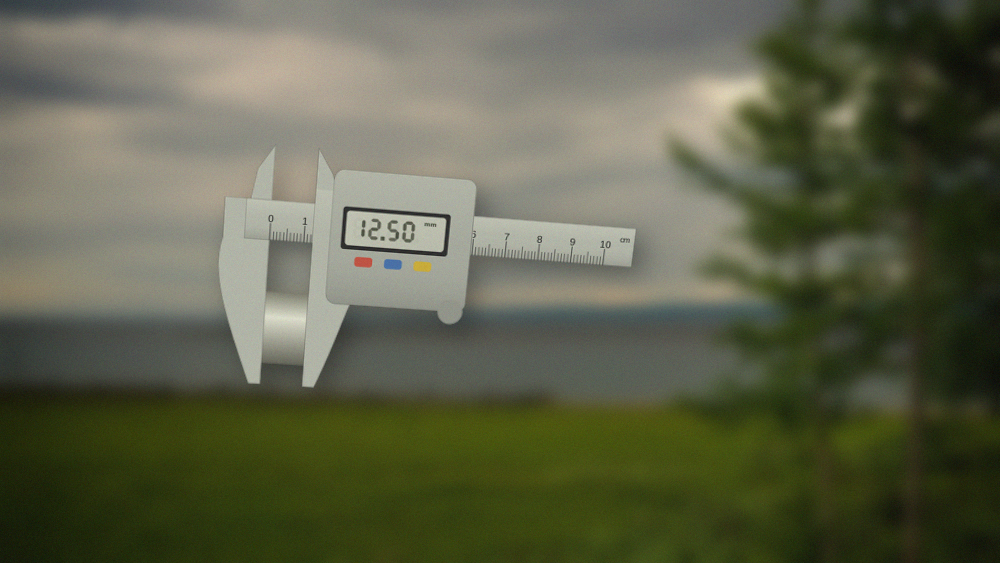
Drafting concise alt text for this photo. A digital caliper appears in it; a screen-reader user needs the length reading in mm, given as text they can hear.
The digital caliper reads 12.50 mm
